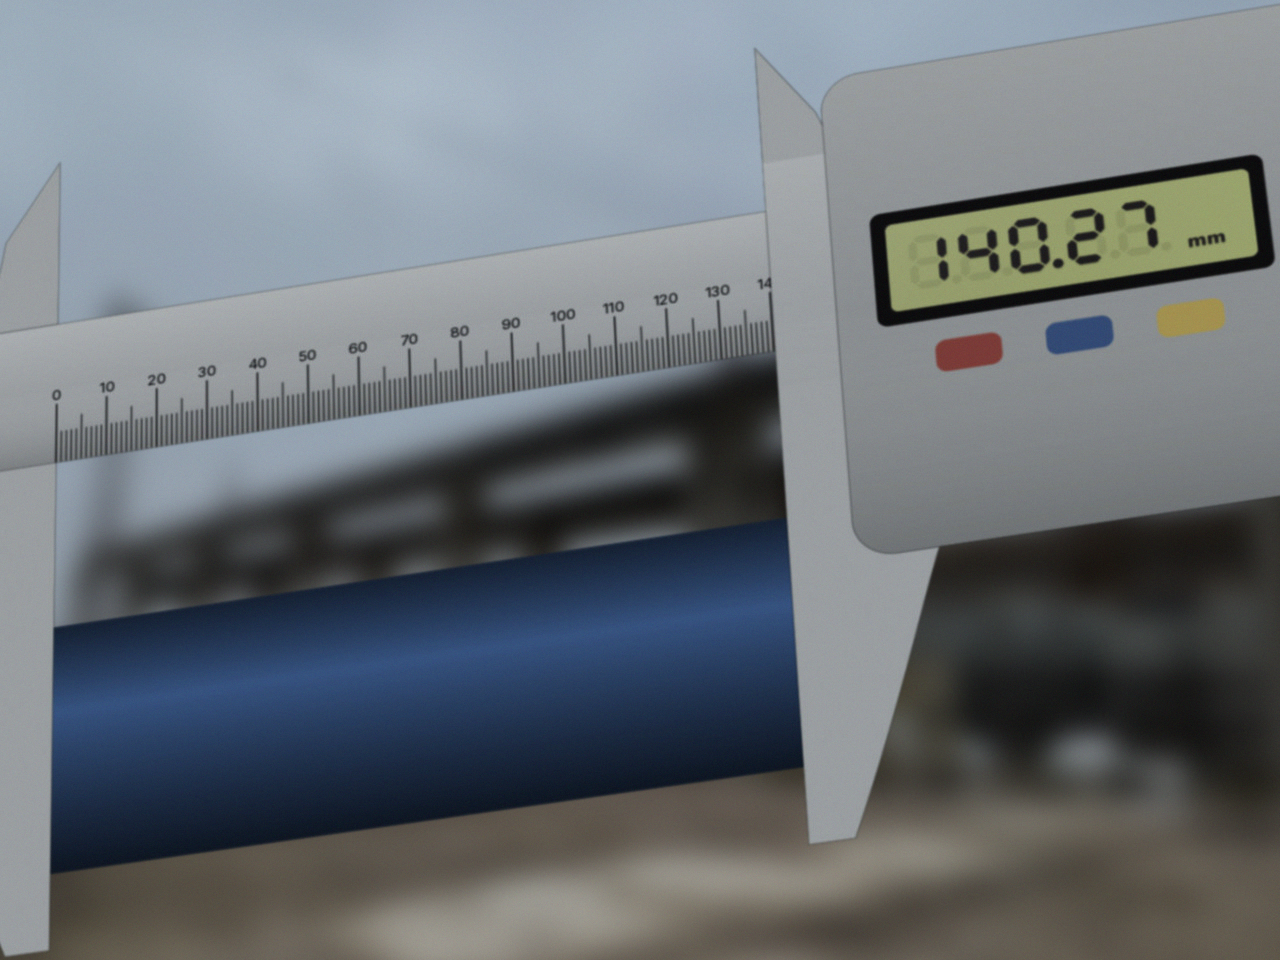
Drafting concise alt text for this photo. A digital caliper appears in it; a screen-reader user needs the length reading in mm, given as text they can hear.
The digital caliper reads 140.27 mm
